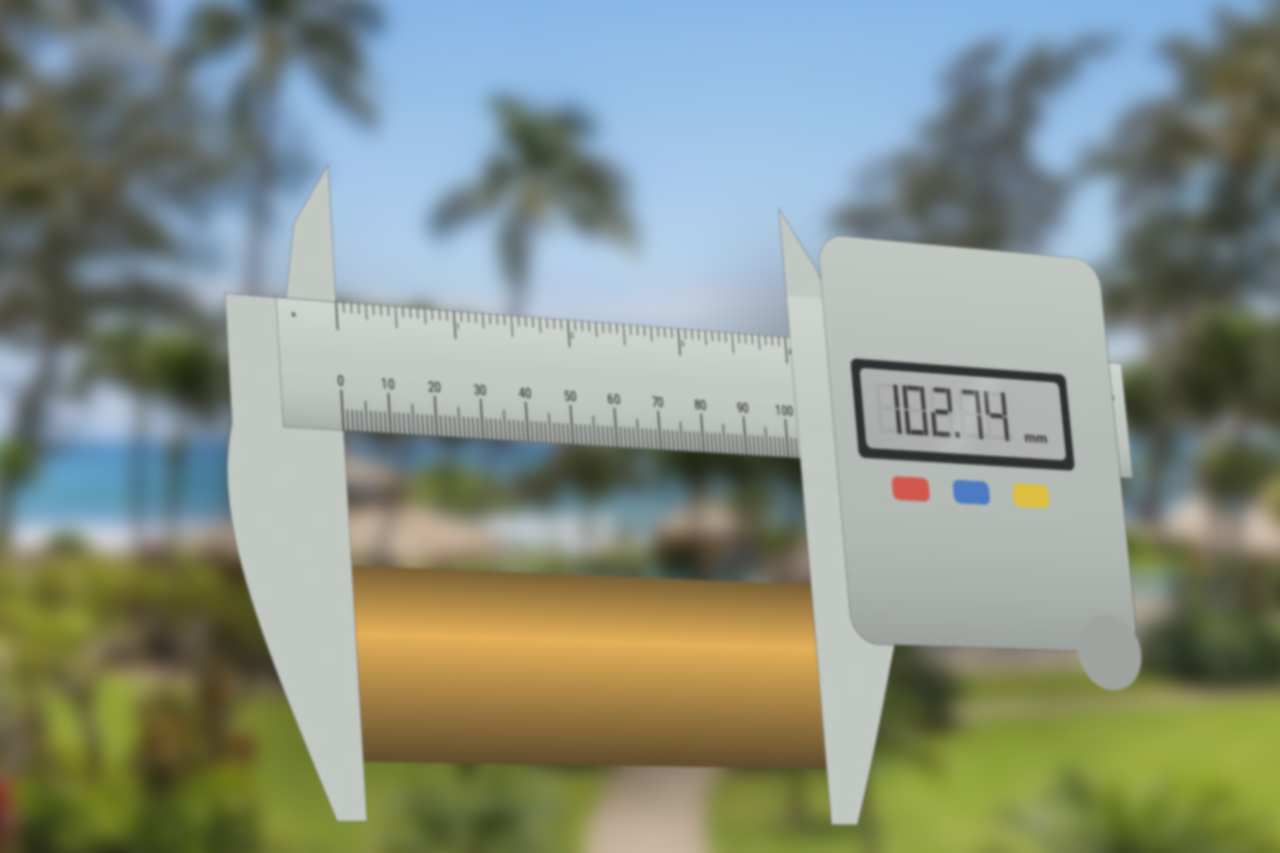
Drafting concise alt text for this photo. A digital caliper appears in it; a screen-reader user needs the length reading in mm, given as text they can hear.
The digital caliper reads 102.74 mm
